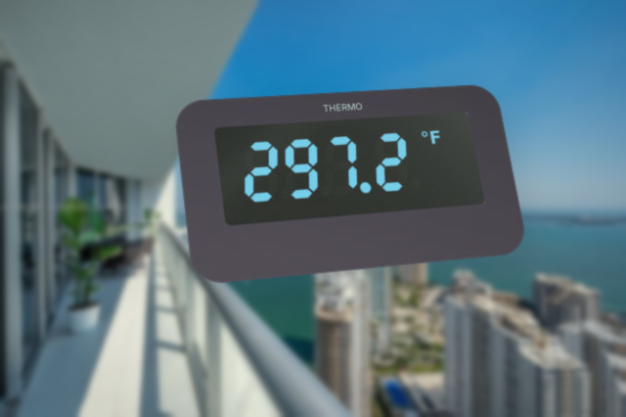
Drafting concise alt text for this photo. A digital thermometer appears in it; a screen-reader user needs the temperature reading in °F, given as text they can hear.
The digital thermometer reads 297.2 °F
